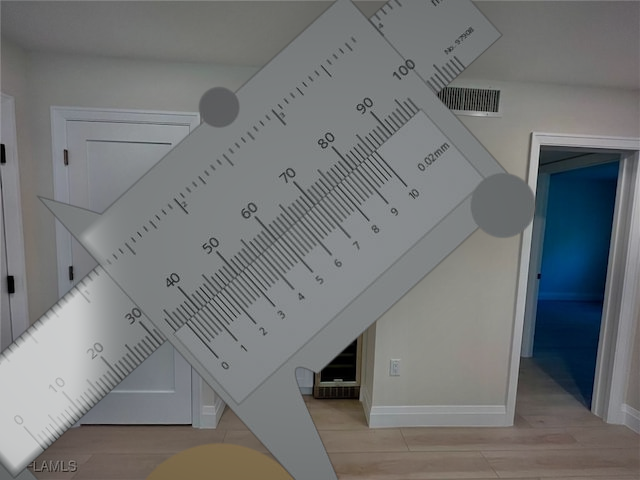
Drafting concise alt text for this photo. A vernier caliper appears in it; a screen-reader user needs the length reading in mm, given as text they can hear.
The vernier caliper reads 36.5 mm
